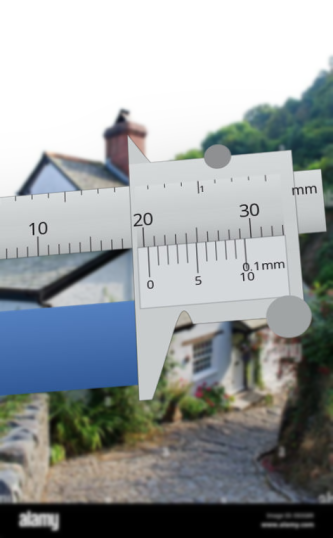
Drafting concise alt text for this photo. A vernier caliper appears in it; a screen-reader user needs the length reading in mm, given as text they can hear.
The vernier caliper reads 20.4 mm
